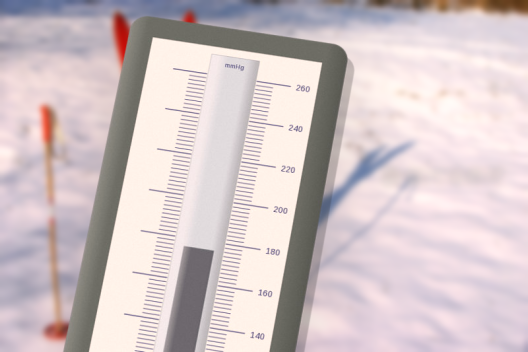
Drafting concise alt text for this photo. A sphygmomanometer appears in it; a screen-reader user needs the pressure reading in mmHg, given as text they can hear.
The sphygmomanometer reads 176 mmHg
